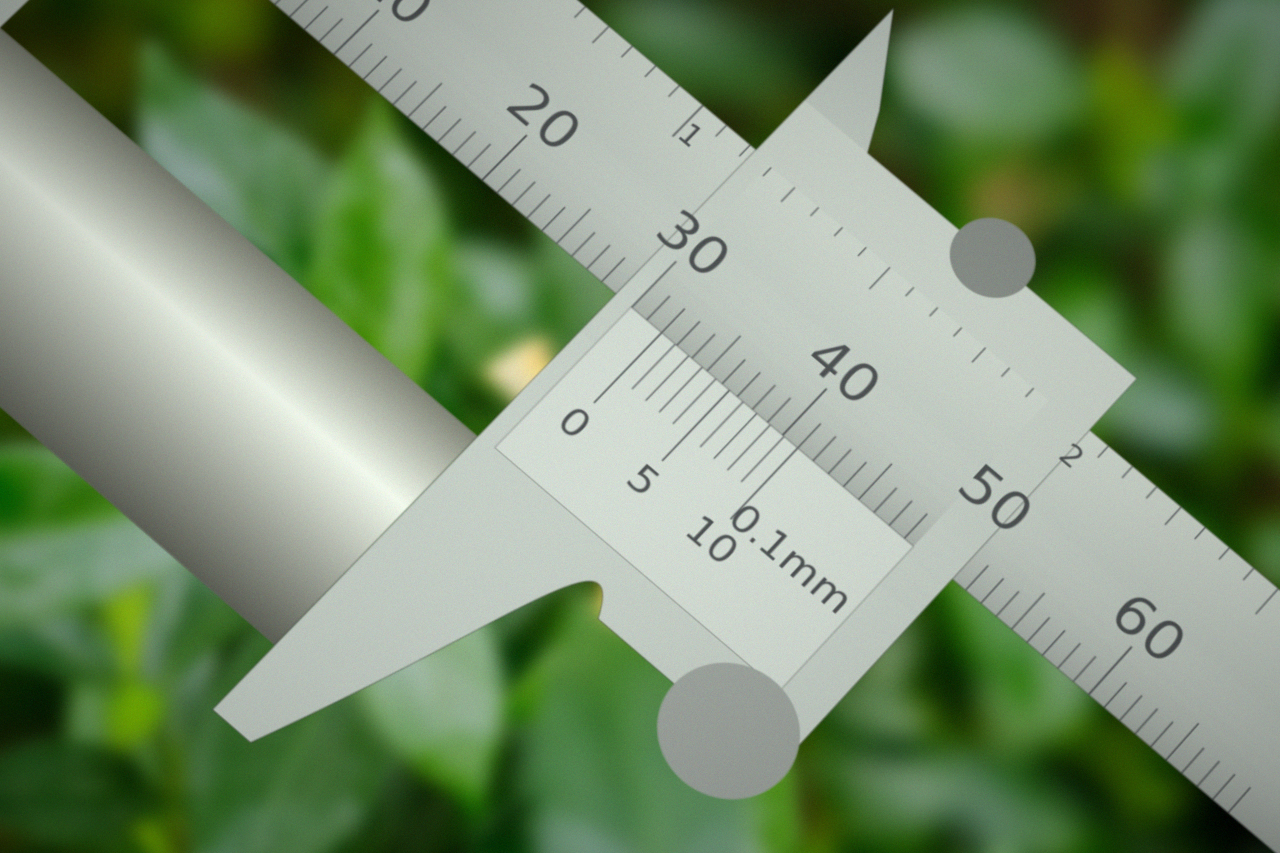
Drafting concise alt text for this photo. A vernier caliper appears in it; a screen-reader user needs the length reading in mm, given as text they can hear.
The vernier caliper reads 32.0 mm
